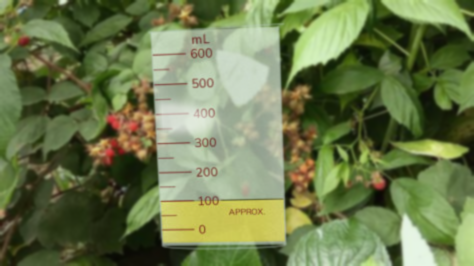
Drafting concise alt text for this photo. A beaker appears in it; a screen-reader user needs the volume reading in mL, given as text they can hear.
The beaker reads 100 mL
